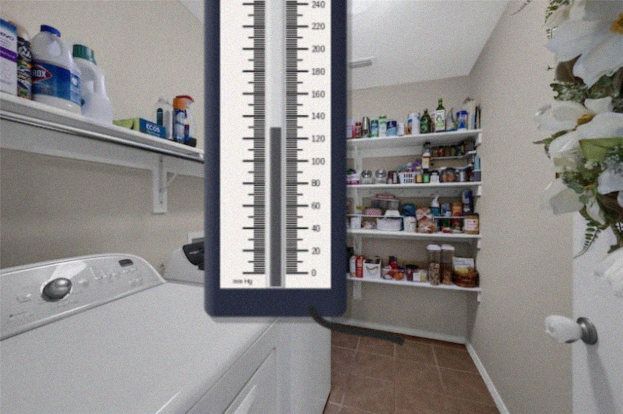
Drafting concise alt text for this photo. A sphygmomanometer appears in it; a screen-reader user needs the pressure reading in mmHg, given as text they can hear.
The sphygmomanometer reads 130 mmHg
